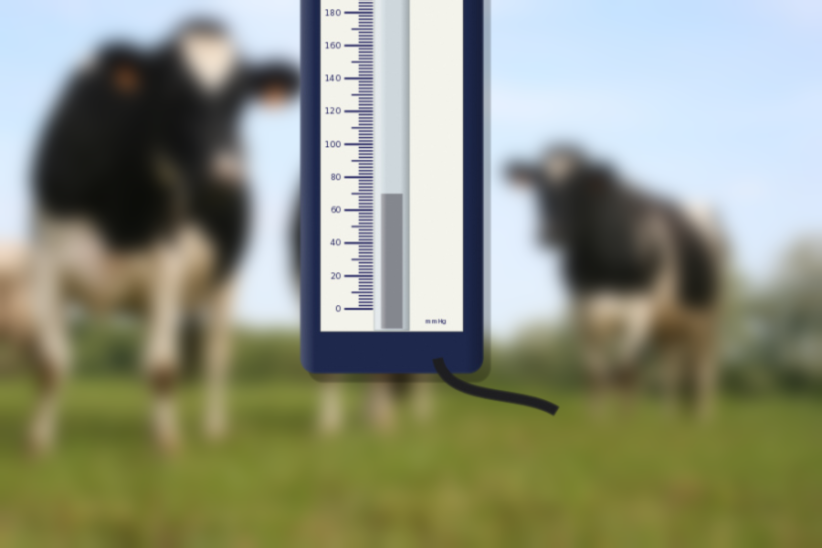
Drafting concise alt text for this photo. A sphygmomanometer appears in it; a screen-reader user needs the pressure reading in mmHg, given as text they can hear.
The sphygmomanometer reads 70 mmHg
